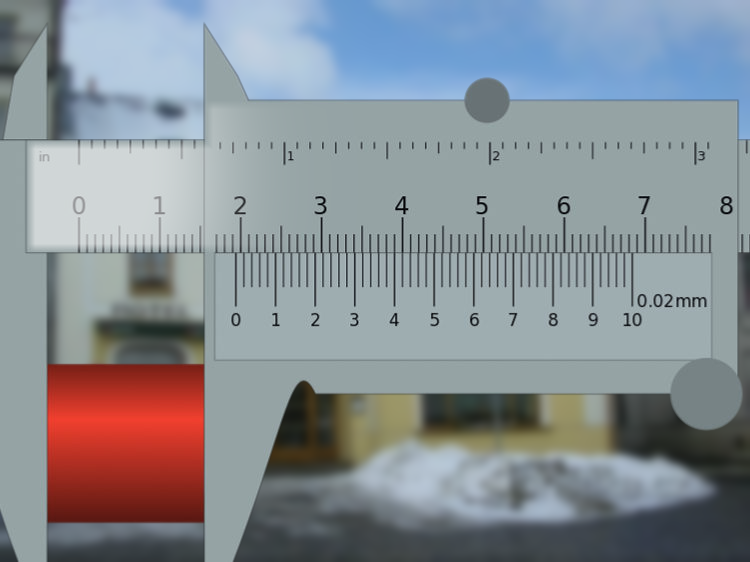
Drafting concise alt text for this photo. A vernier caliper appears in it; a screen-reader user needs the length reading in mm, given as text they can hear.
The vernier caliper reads 19.4 mm
